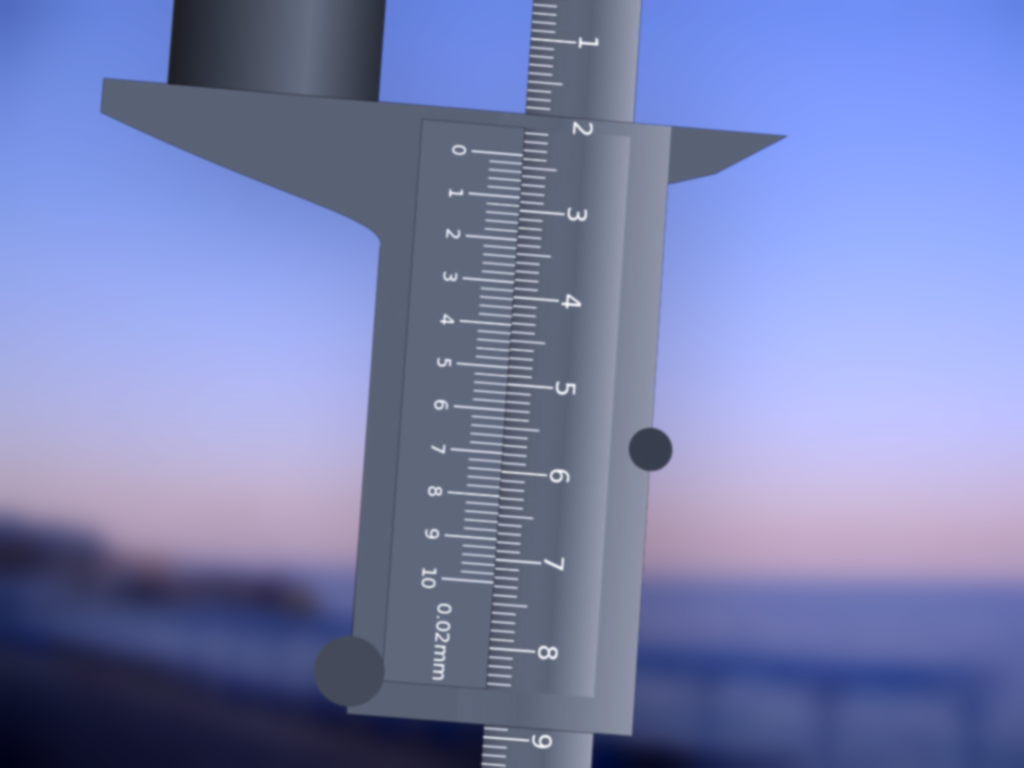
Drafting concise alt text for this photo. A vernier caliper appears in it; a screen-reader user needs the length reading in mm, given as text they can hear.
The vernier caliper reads 23.6 mm
